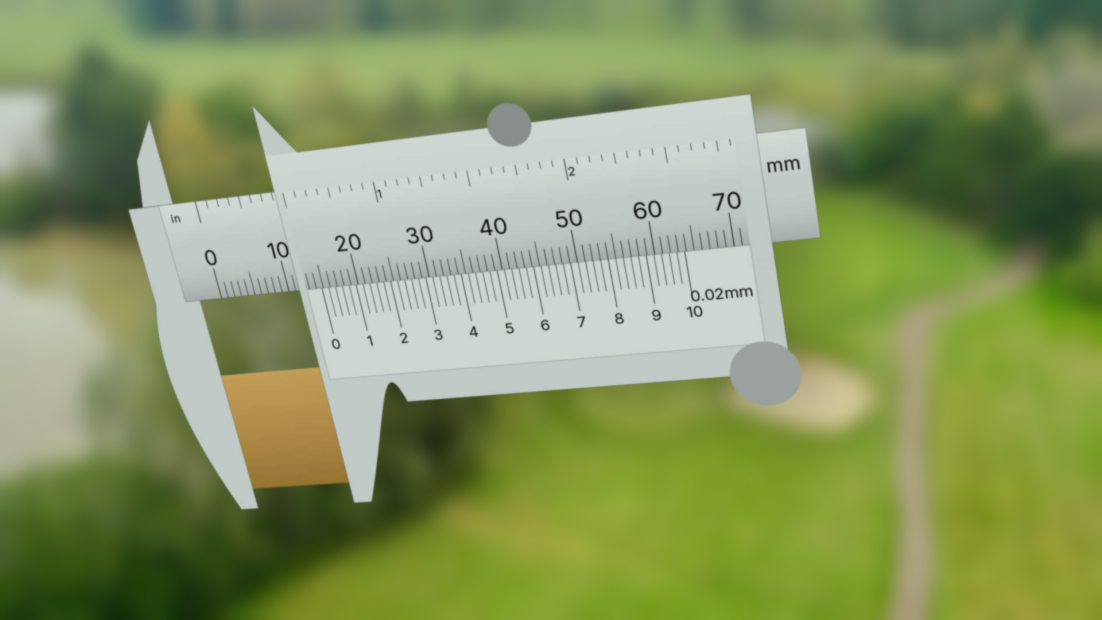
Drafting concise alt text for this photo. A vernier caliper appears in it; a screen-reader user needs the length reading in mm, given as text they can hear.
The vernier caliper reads 14.8 mm
